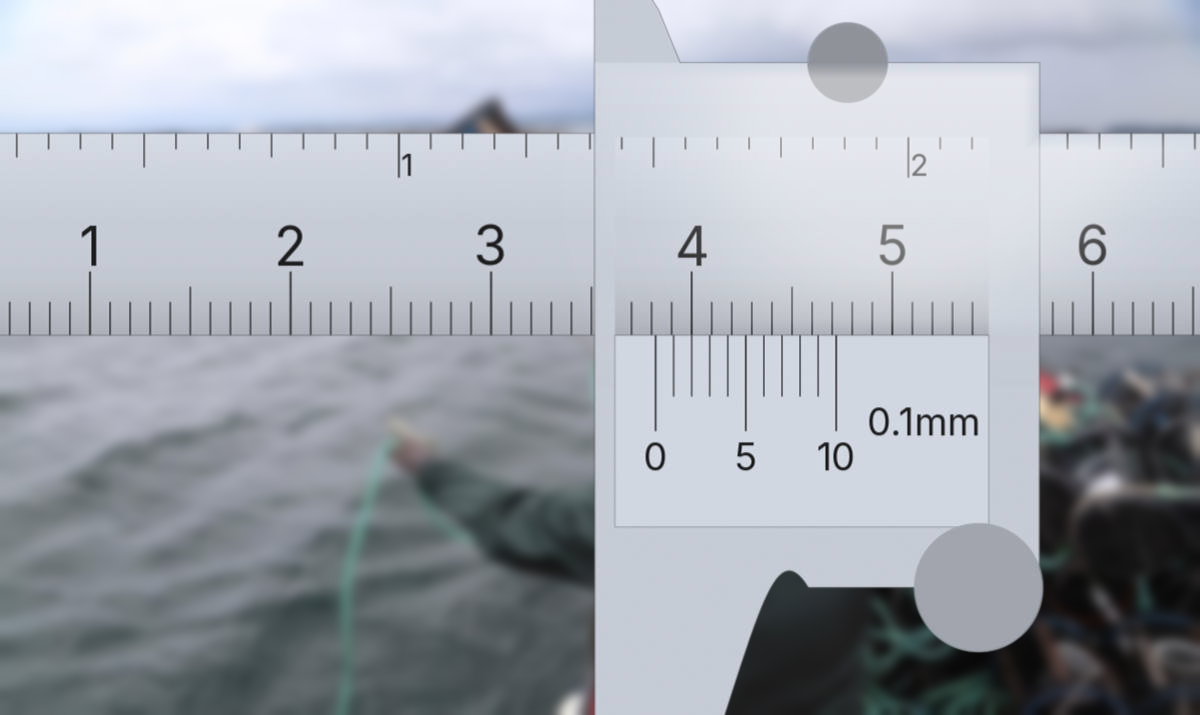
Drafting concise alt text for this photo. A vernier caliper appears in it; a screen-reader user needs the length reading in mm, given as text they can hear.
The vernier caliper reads 38.2 mm
